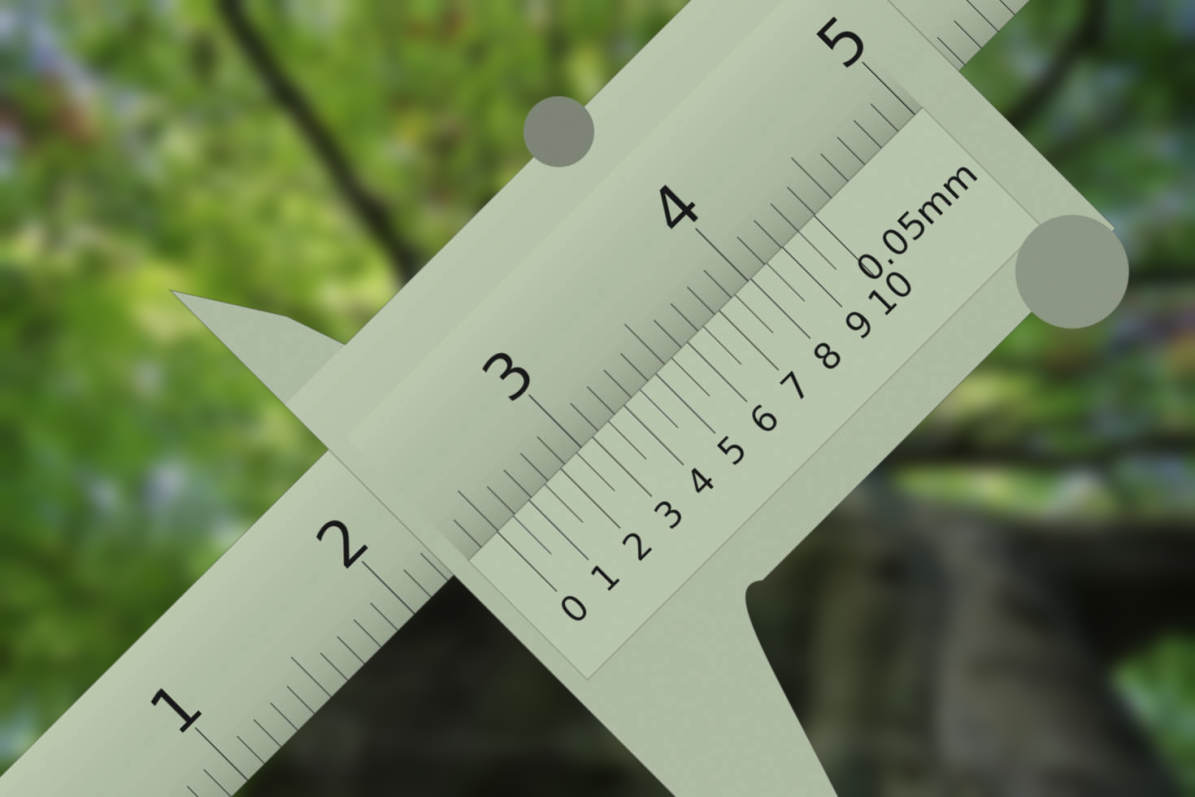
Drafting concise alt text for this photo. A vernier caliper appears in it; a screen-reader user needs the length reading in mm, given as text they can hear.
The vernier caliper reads 24.95 mm
